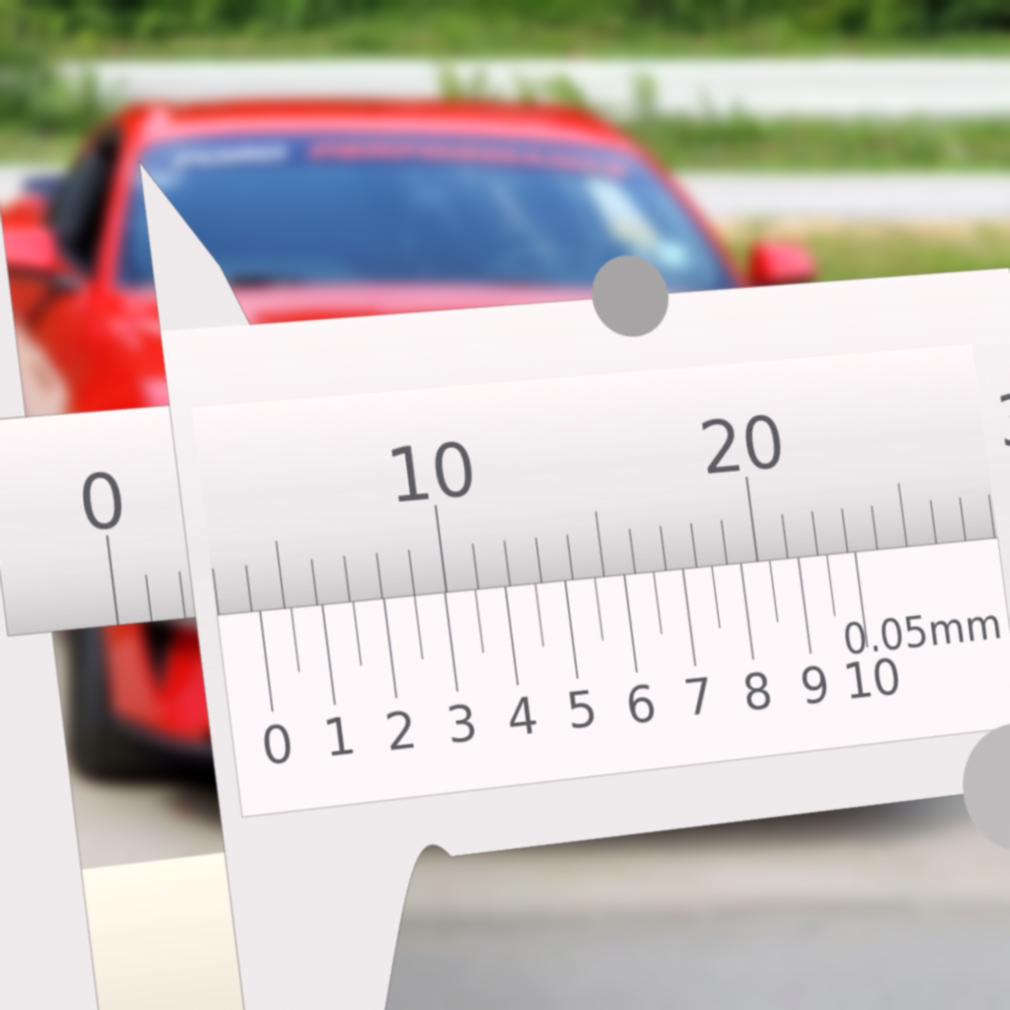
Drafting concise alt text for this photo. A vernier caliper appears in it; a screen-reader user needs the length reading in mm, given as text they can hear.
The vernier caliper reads 4.25 mm
